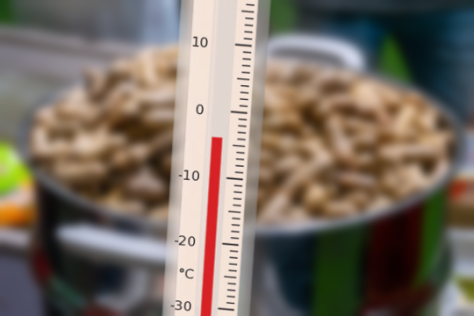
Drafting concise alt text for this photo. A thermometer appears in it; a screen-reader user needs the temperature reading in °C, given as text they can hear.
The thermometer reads -4 °C
